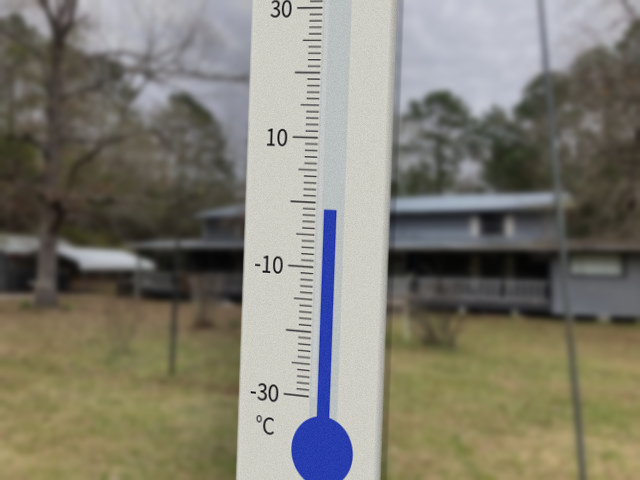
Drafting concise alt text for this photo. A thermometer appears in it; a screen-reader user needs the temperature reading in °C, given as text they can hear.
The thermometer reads -1 °C
